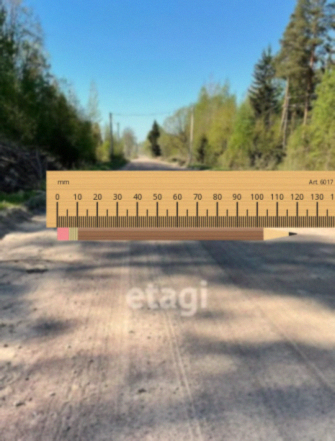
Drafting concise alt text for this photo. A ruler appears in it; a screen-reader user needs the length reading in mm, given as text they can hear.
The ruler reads 120 mm
